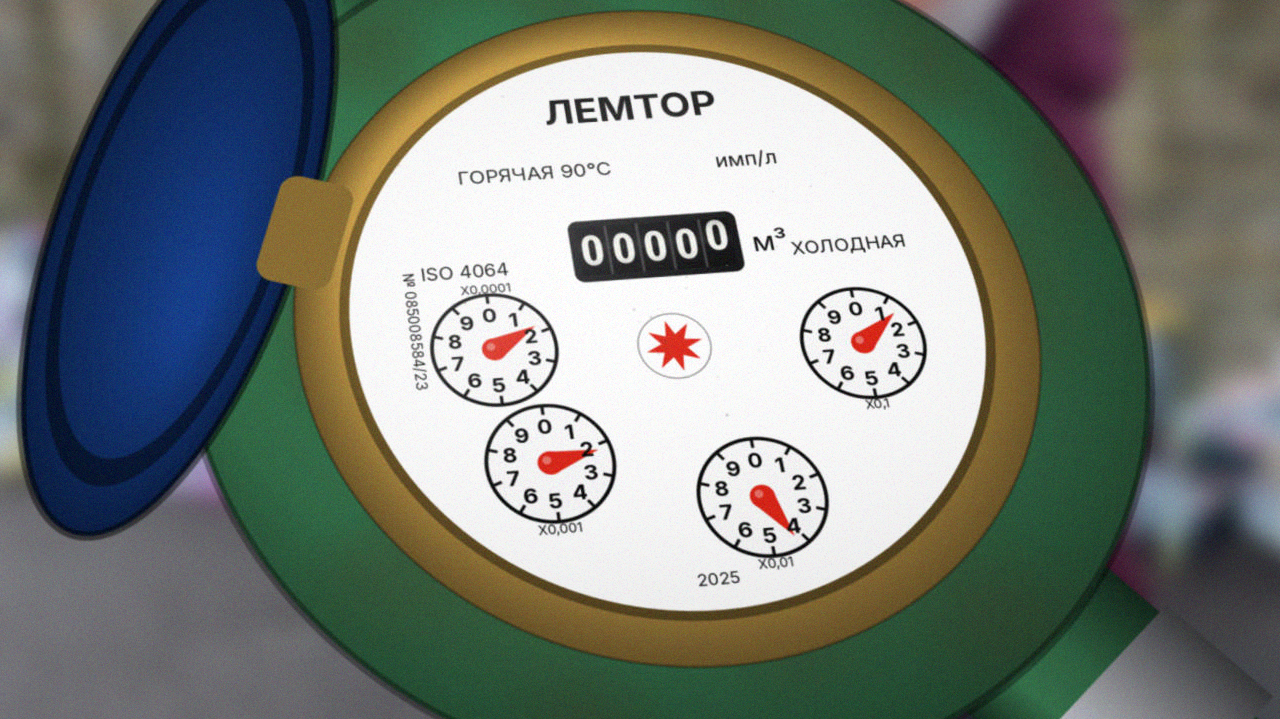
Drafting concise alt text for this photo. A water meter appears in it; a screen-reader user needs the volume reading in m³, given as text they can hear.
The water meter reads 0.1421 m³
